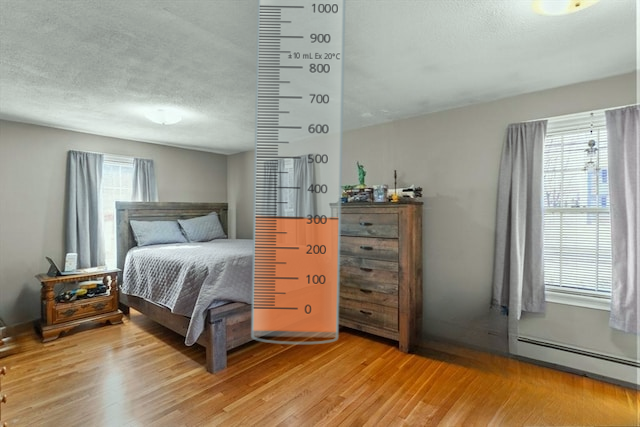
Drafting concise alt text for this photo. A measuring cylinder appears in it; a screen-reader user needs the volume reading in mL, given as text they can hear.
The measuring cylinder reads 300 mL
